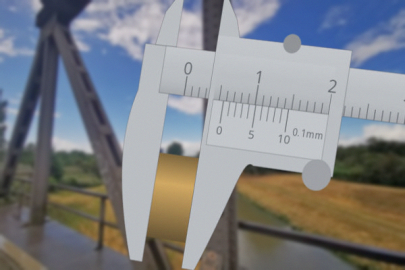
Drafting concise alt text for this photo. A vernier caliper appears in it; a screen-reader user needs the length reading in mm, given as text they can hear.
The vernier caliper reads 5.6 mm
